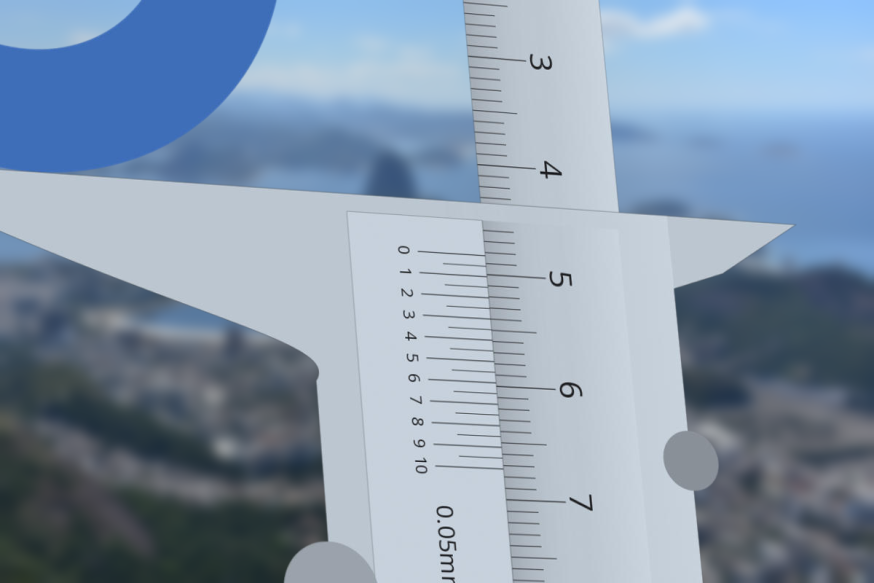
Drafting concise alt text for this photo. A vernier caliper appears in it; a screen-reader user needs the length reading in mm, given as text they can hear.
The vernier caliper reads 48.3 mm
